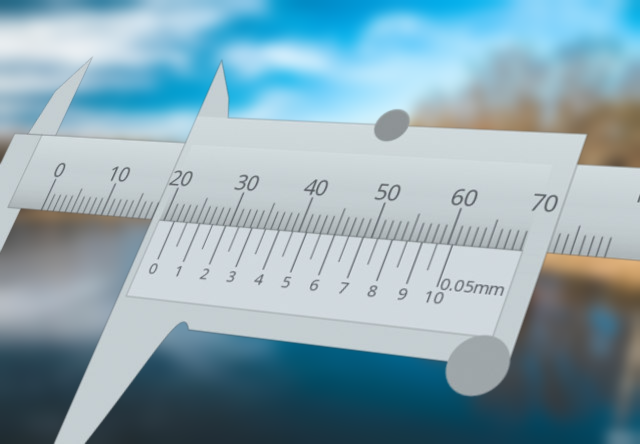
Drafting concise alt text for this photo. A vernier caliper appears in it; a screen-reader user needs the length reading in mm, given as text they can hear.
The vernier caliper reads 21.6 mm
